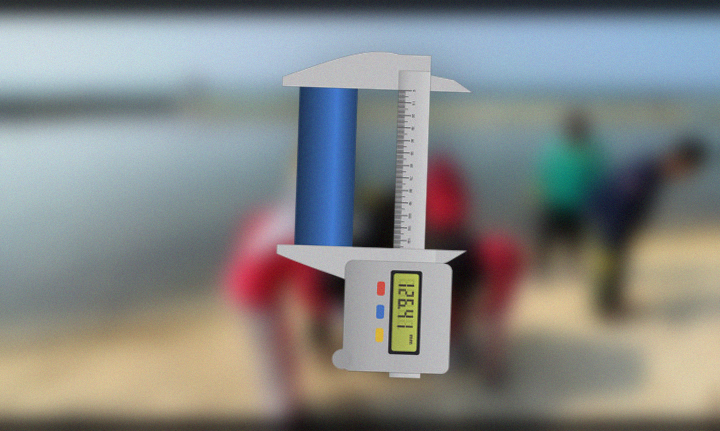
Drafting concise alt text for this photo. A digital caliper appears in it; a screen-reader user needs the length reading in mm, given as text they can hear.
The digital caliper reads 126.41 mm
